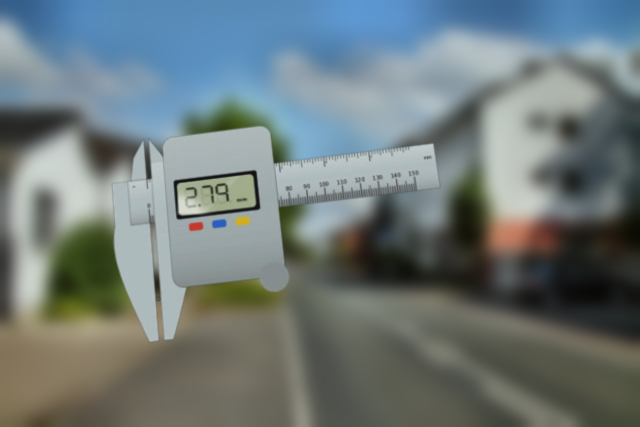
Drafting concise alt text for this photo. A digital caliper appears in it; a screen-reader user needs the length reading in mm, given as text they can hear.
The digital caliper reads 2.79 mm
